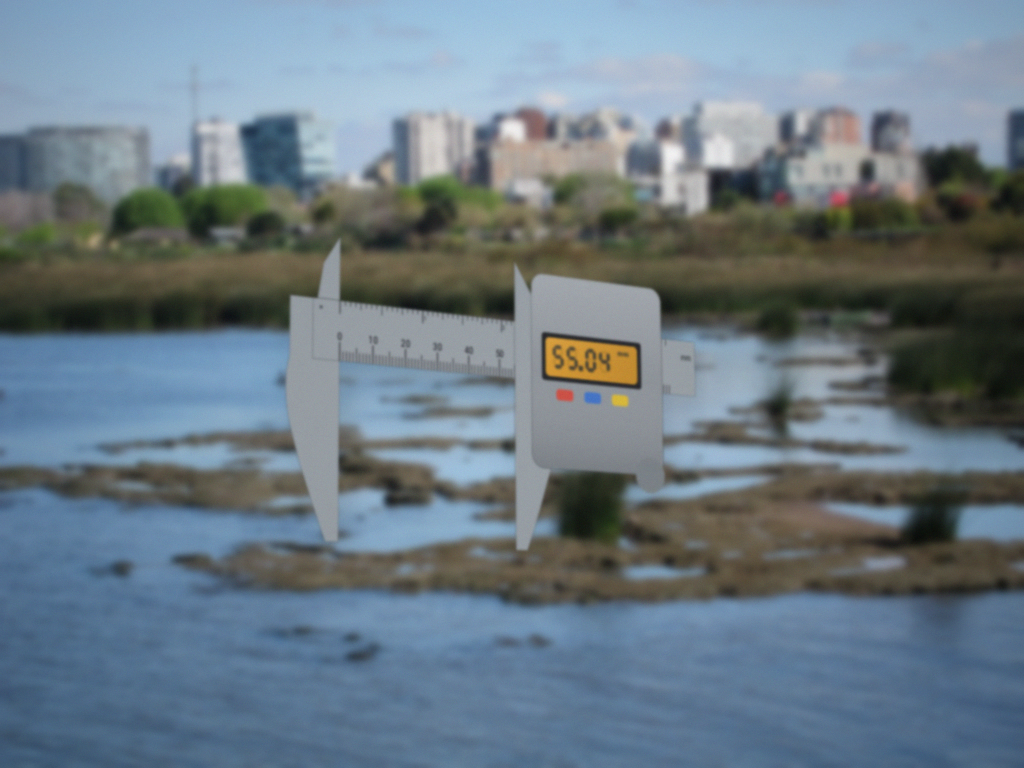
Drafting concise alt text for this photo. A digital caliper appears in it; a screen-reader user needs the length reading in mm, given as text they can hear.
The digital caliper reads 55.04 mm
